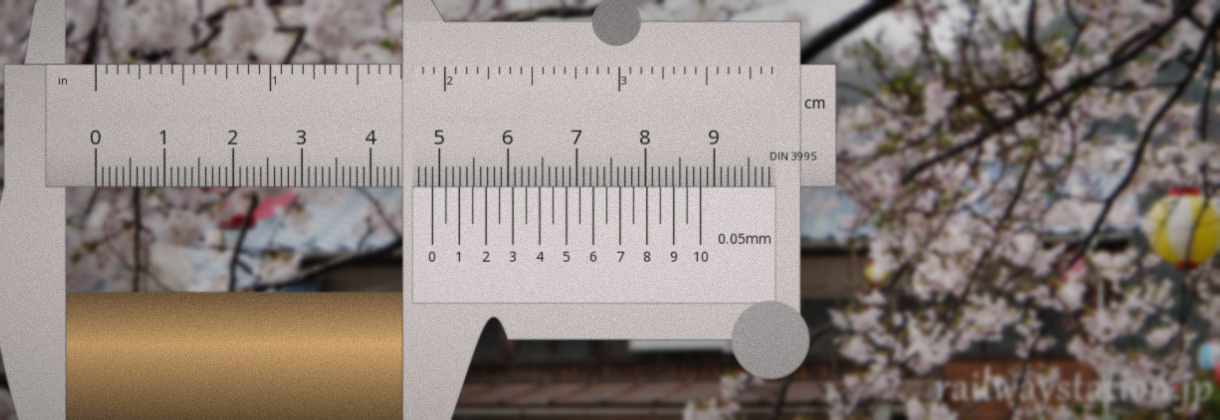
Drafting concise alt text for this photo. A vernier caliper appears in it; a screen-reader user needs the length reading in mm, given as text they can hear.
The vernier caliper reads 49.0 mm
